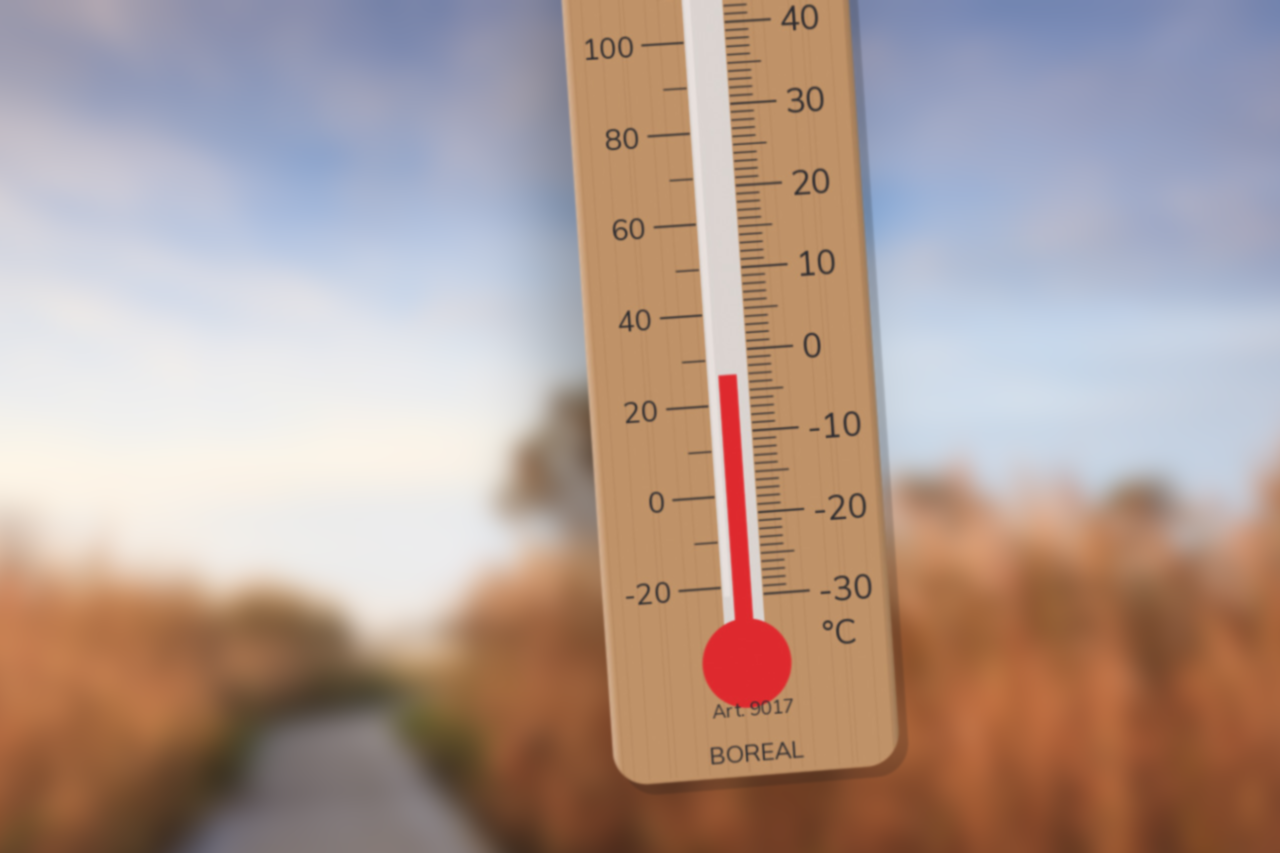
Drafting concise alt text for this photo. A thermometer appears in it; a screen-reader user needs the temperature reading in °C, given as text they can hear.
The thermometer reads -3 °C
